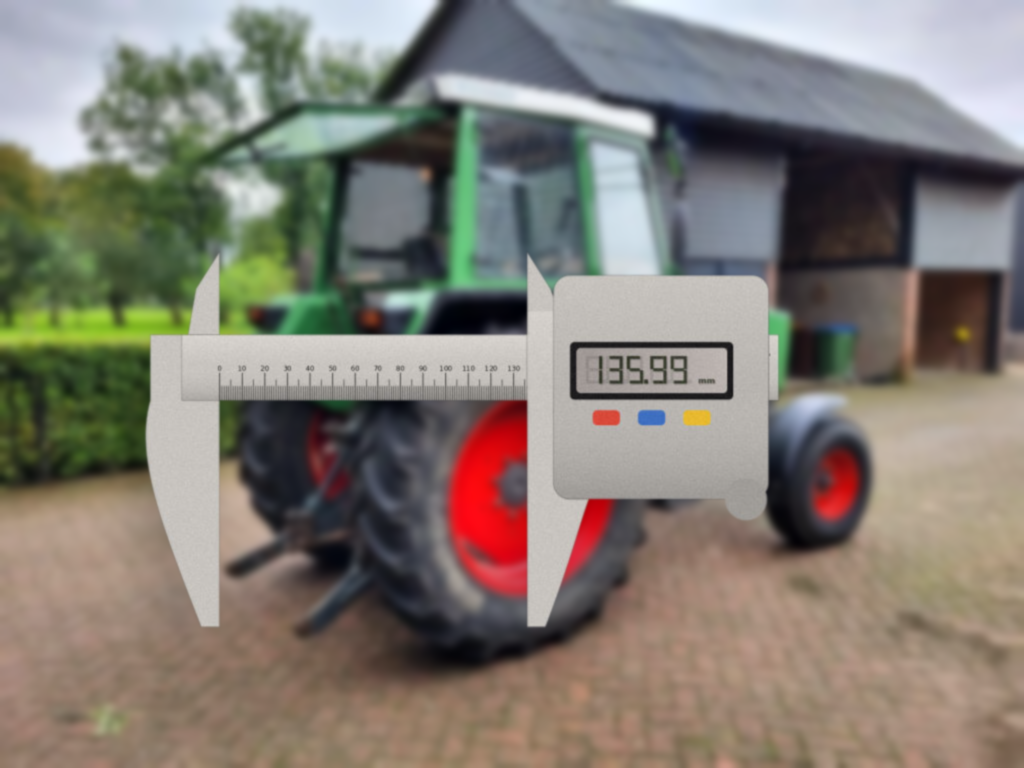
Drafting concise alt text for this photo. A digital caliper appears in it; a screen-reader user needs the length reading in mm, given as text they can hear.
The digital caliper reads 135.99 mm
